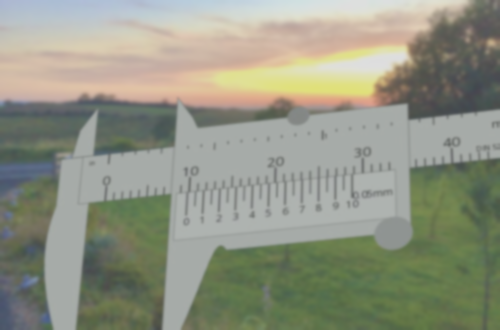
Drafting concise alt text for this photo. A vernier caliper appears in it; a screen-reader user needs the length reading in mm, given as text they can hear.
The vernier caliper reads 9.8 mm
